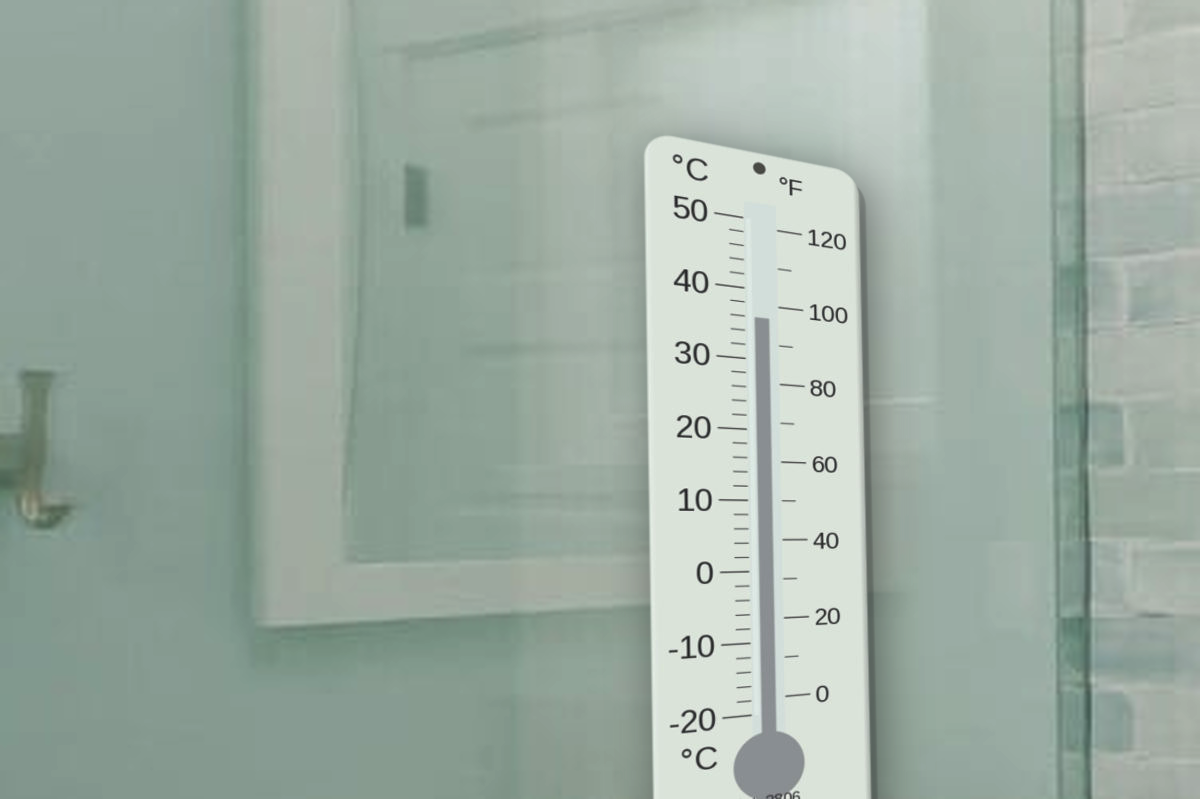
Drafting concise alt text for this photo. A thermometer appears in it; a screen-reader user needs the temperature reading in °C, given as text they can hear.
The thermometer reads 36 °C
